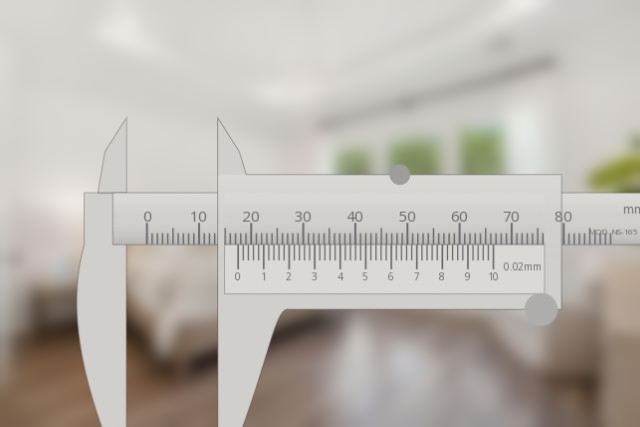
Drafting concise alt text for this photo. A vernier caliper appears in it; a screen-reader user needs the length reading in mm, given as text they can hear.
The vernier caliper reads 17.5 mm
